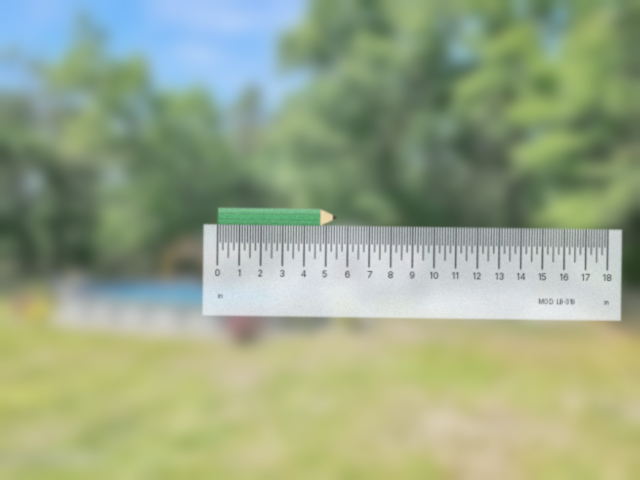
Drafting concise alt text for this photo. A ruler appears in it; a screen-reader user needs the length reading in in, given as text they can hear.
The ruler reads 5.5 in
